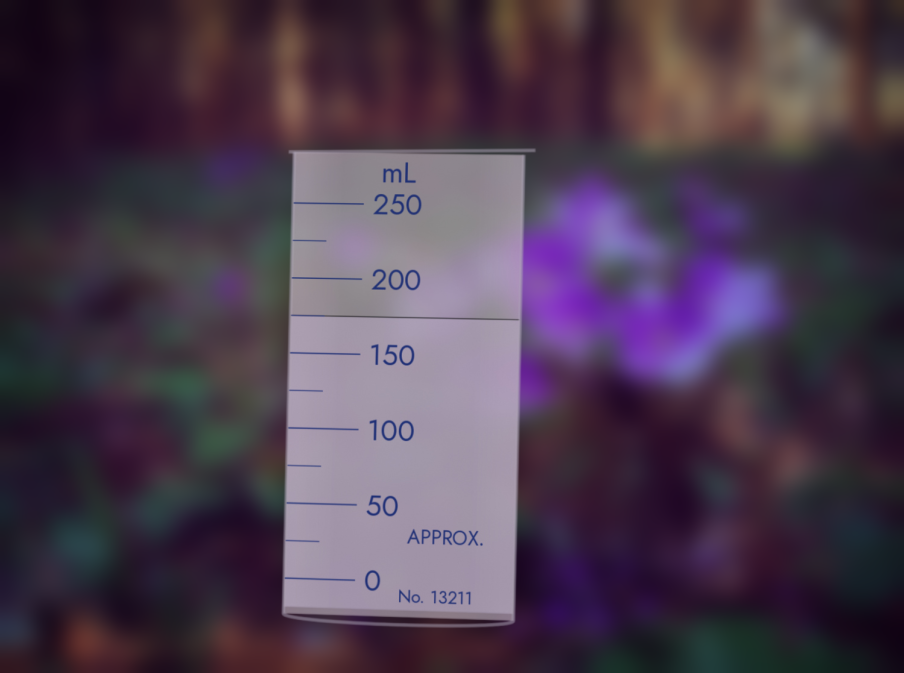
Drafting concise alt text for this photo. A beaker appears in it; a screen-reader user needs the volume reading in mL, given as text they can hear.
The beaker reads 175 mL
